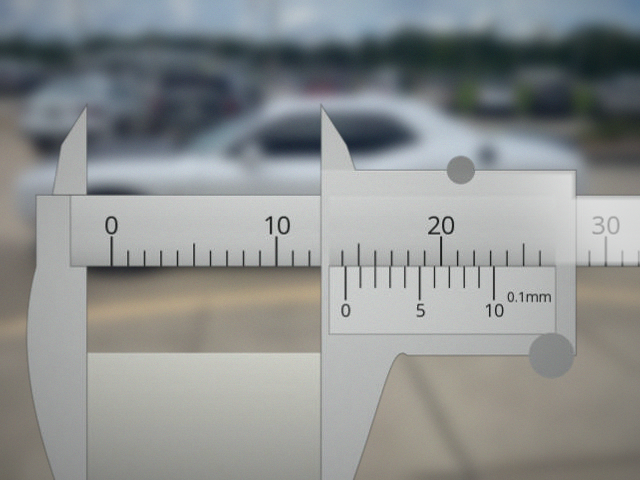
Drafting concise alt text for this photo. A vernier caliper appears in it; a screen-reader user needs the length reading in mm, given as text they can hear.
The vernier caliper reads 14.2 mm
